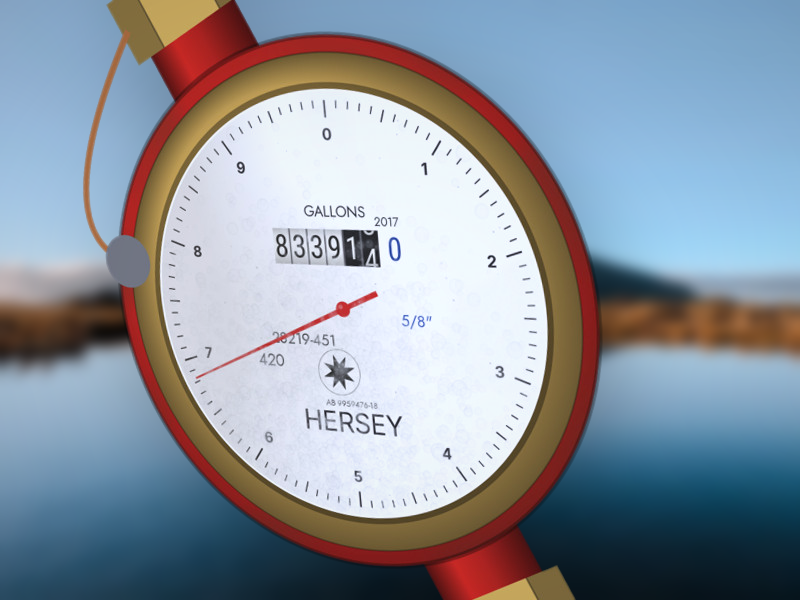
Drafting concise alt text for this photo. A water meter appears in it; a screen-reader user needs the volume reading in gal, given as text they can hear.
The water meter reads 8339136.8 gal
